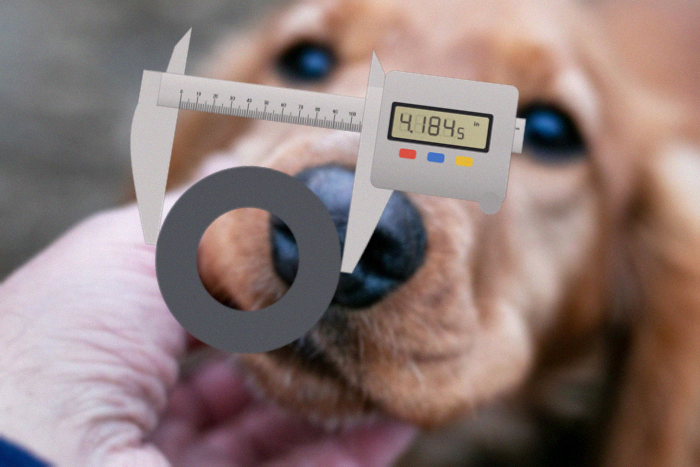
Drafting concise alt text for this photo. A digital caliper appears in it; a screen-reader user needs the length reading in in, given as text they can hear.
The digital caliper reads 4.1845 in
